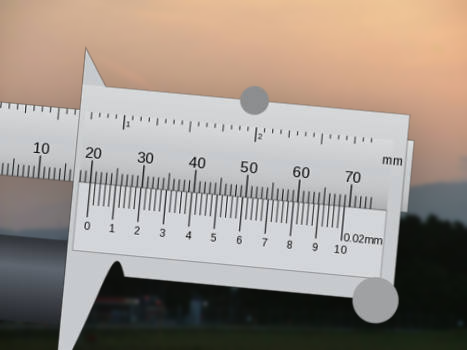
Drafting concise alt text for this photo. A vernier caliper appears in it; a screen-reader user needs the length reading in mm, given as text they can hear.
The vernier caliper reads 20.0 mm
